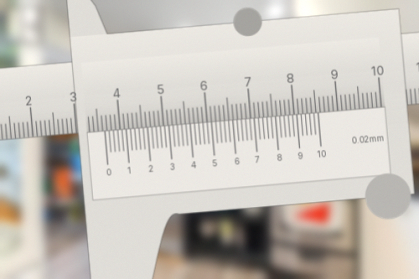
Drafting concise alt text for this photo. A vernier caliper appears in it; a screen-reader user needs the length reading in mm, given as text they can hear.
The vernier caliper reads 36.5 mm
